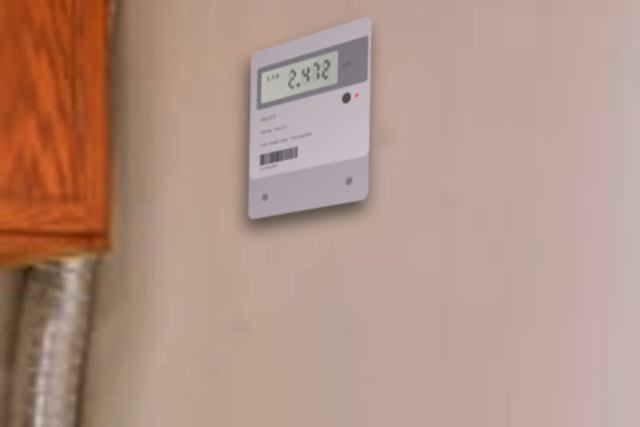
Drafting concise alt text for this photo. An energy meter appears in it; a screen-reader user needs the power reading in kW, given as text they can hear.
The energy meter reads 2.472 kW
